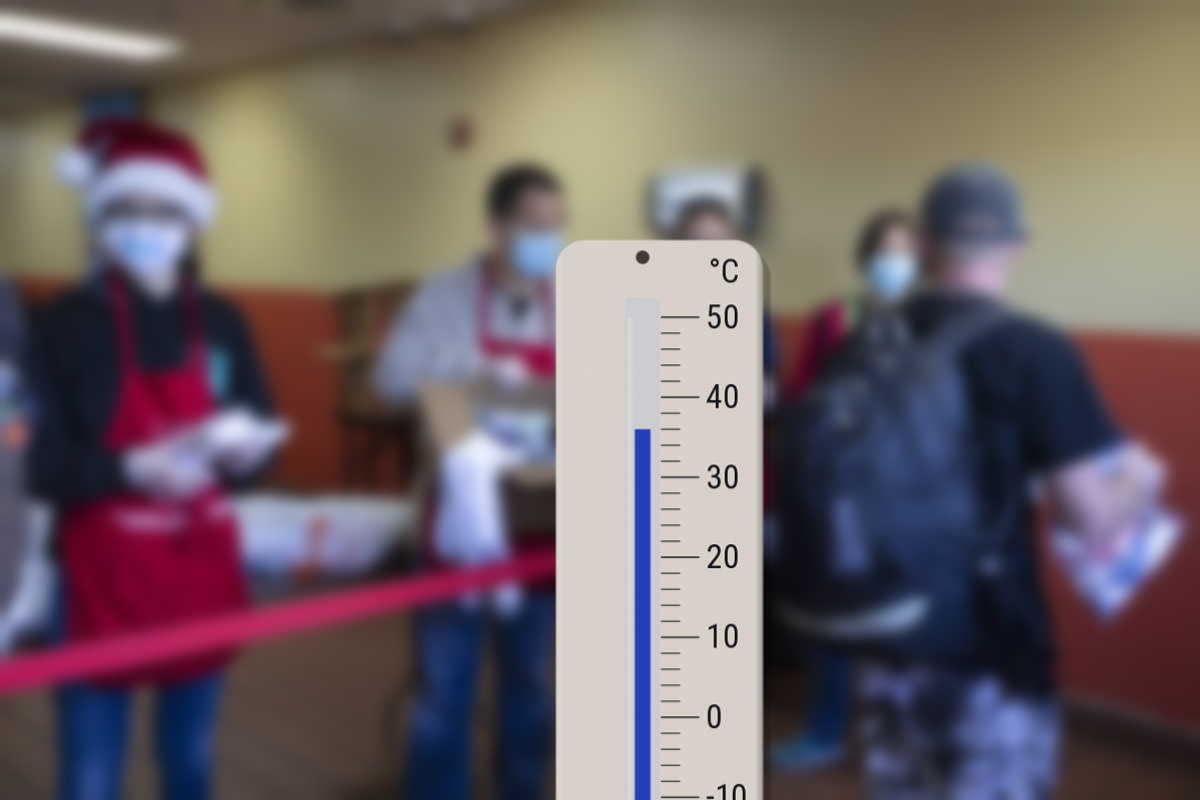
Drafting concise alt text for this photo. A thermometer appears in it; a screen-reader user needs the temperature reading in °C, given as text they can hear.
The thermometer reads 36 °C
